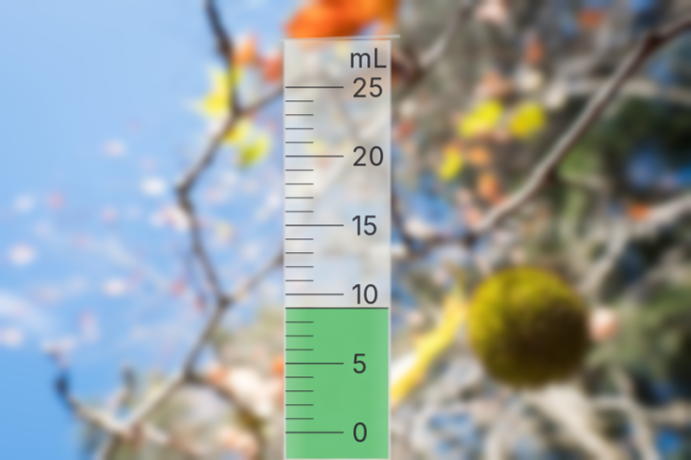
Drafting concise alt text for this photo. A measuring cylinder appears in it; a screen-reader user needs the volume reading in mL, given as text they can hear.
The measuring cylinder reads 9 mL
